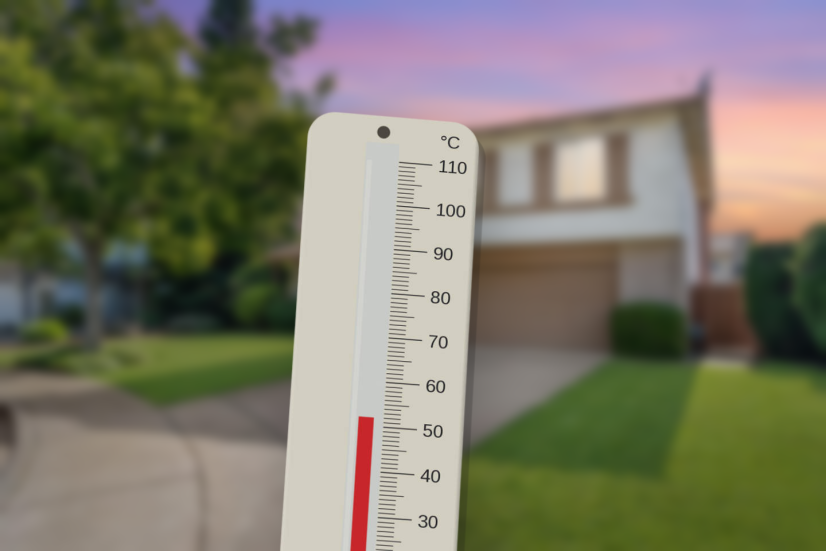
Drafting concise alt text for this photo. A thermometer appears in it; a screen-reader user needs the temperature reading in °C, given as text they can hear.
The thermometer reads 52 °C
